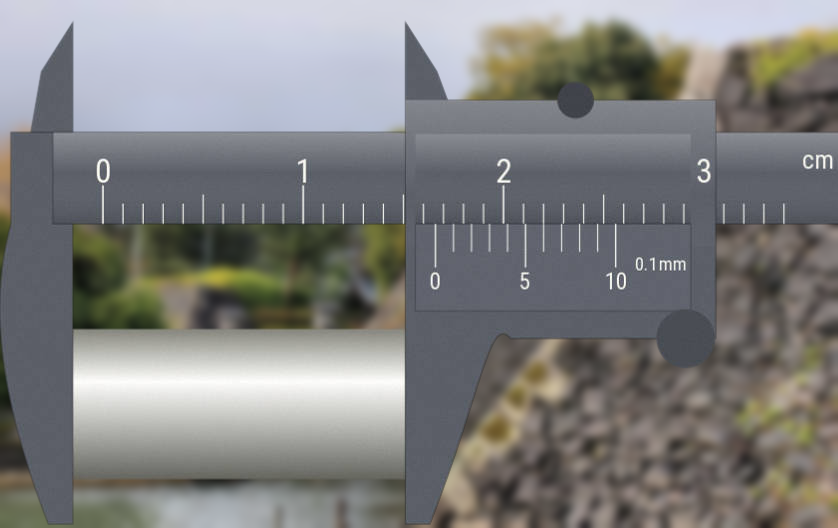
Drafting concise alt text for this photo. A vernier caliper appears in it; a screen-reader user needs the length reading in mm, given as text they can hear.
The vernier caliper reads 16.6 mm
